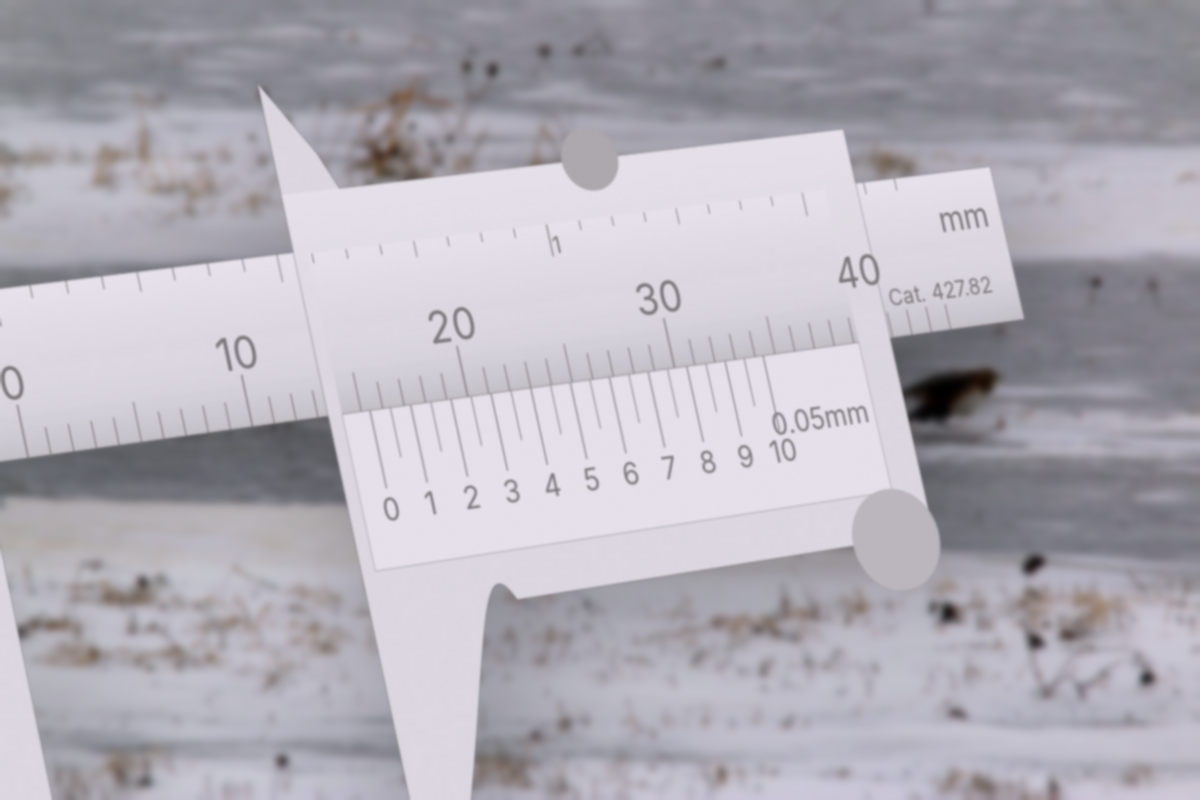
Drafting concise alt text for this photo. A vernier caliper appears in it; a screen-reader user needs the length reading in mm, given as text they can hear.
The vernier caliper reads 15.4 mm
